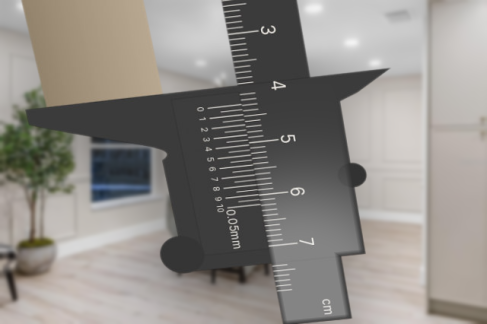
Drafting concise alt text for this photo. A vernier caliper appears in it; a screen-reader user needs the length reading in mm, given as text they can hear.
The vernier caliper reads 42.8 mm
